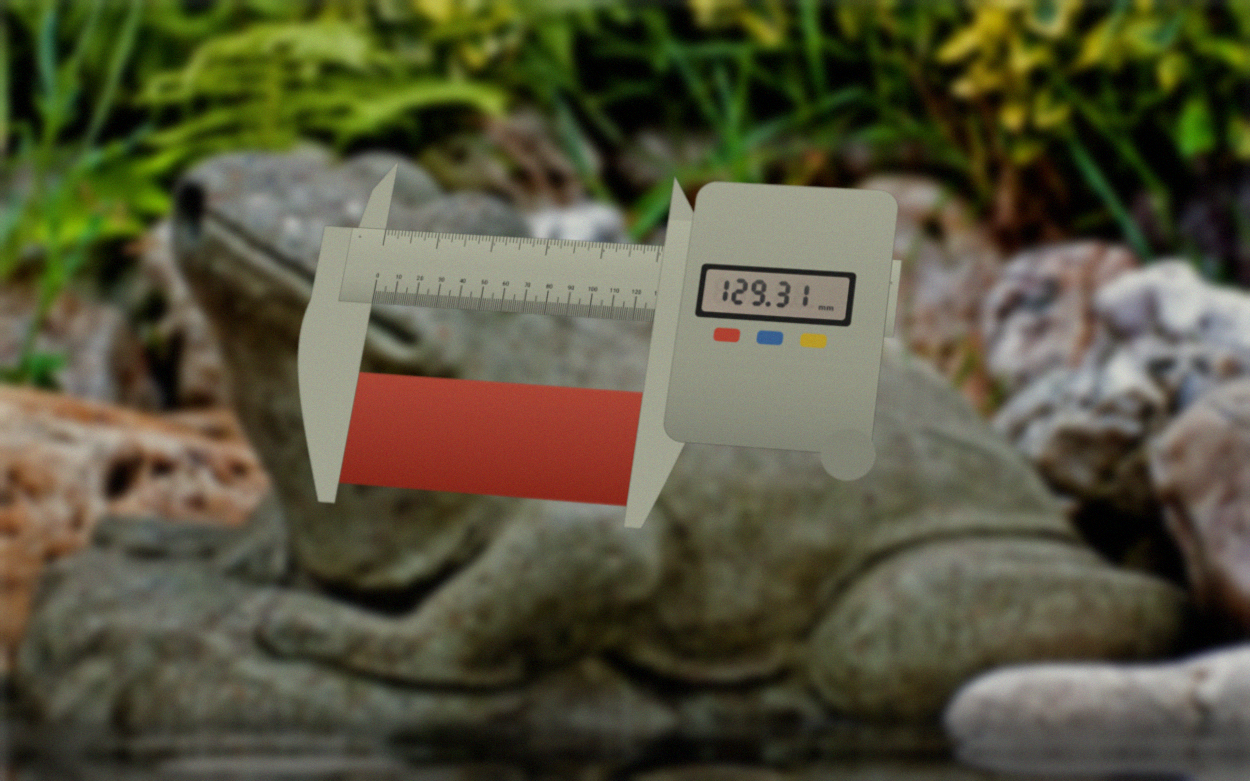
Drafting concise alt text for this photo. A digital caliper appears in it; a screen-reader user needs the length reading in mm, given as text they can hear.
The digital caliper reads 129.31 mm
